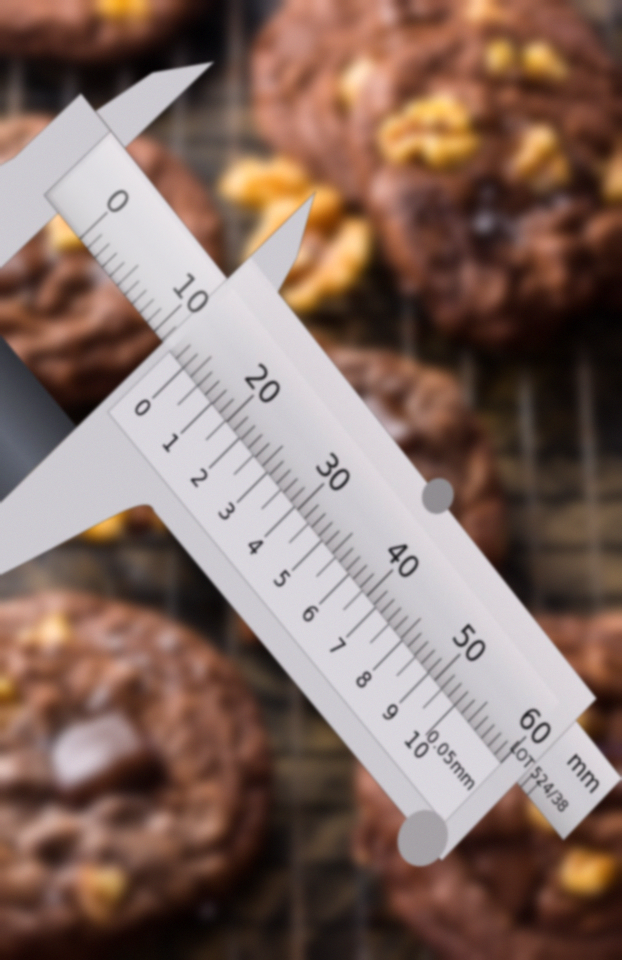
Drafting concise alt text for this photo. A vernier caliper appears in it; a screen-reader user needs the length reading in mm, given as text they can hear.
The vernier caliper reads 14.0 mm
